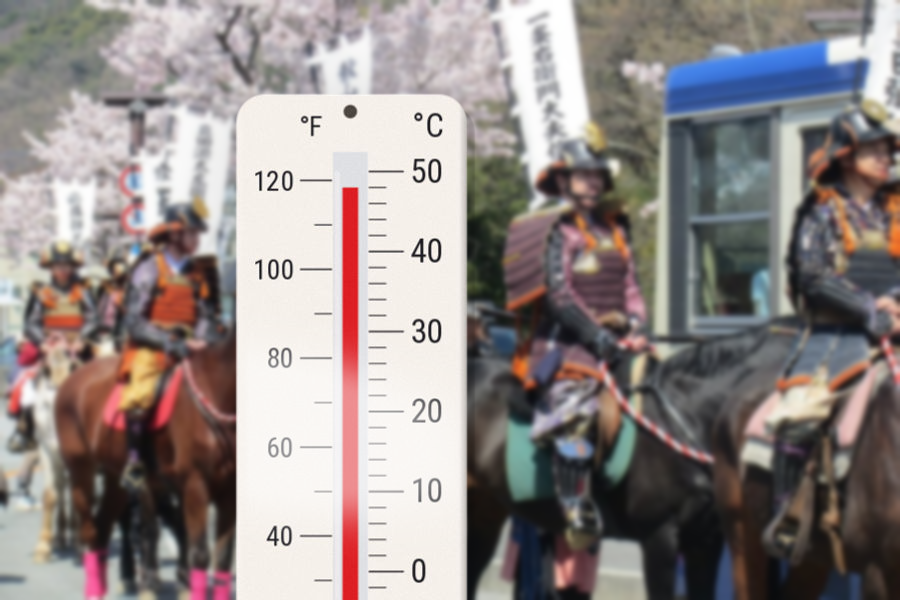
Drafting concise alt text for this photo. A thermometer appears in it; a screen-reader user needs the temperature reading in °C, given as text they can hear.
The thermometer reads 48 °C
